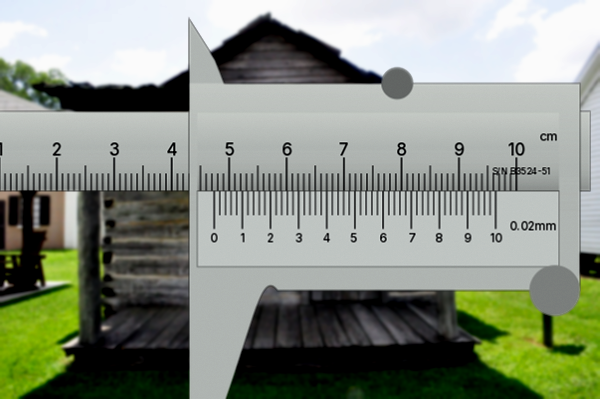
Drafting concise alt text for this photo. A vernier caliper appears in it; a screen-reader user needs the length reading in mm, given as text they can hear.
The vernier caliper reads 47.4 mm
